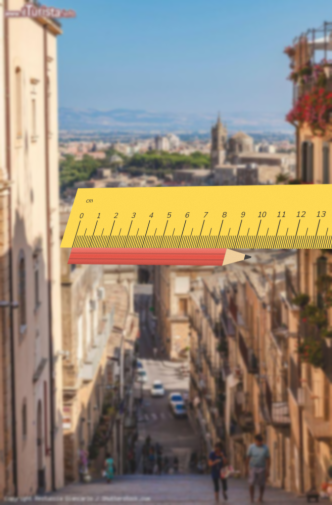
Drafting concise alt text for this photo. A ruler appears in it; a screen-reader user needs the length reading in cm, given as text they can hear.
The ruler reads 10 cm
